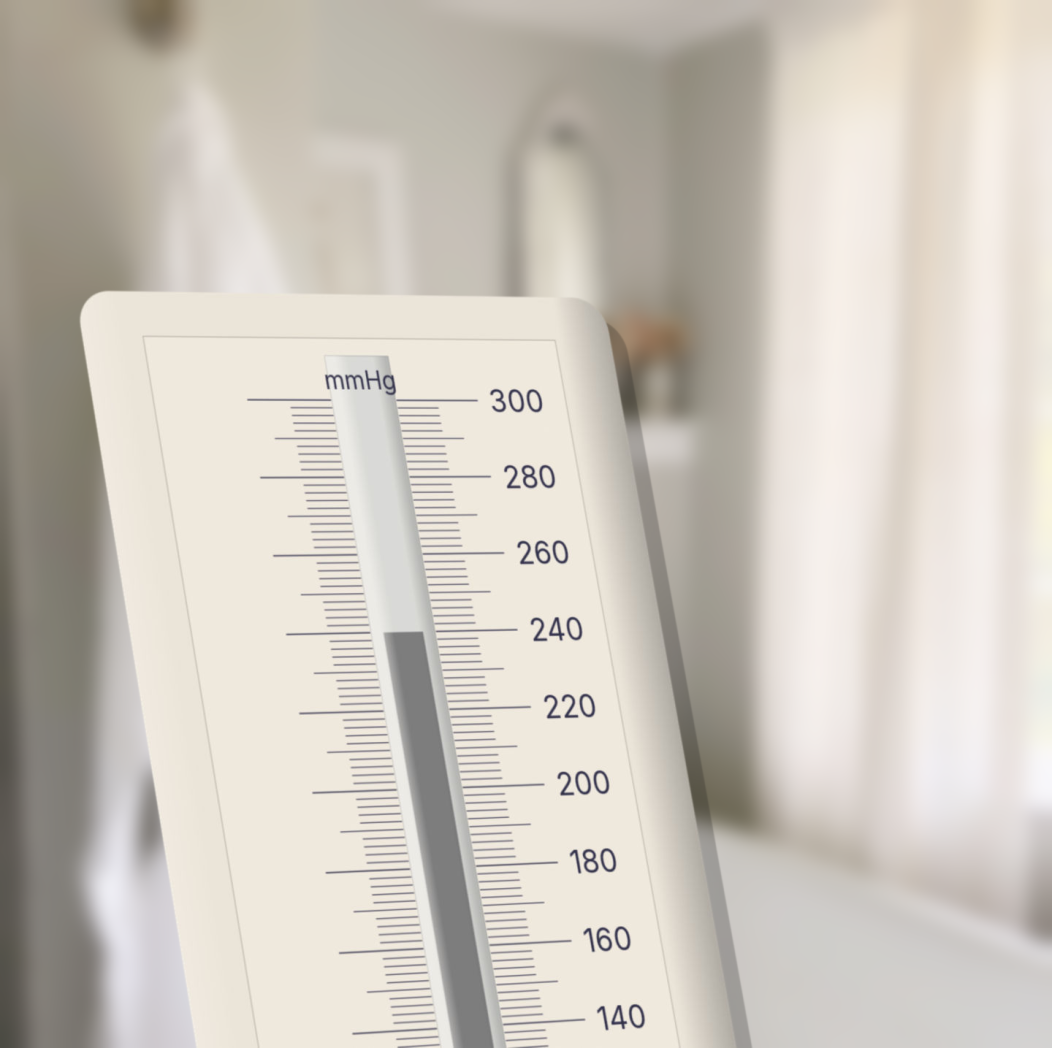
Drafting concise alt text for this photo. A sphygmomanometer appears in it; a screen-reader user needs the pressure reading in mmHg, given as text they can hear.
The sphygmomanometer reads 240 mmHg
